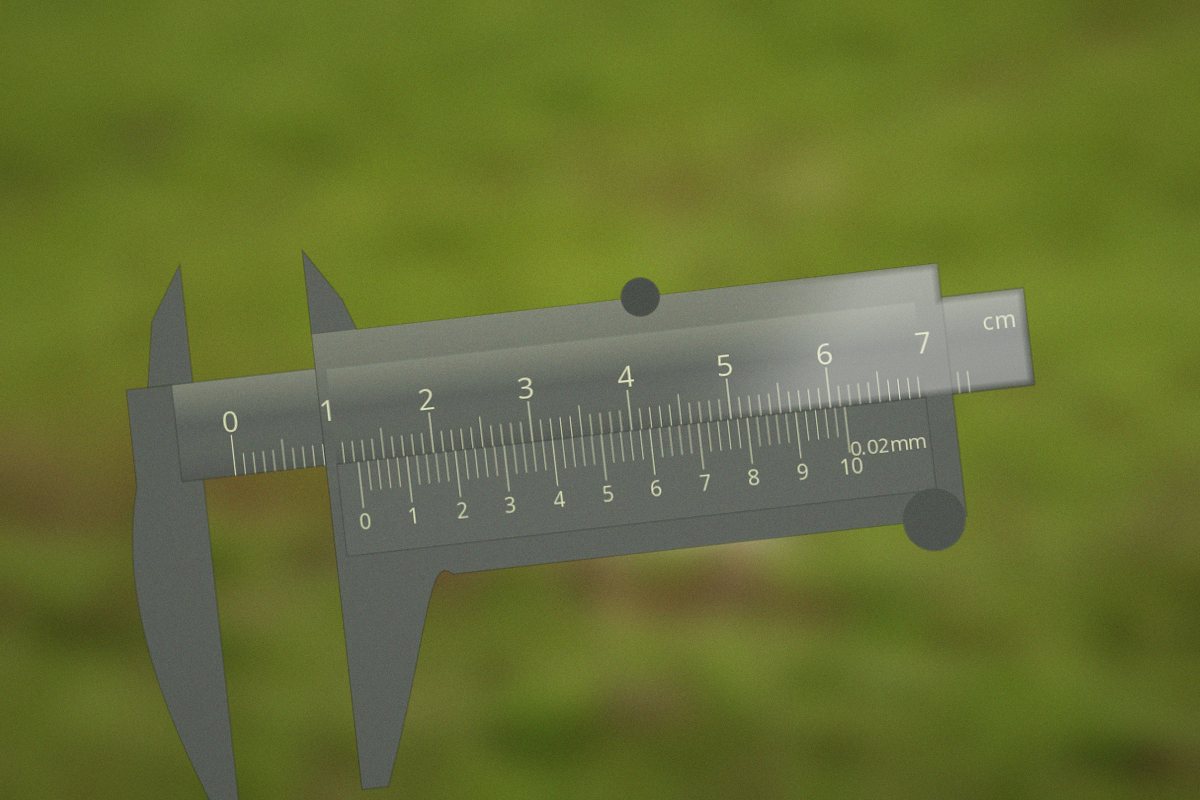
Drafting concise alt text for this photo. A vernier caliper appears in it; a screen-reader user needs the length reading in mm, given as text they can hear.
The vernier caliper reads 12.4 mm
